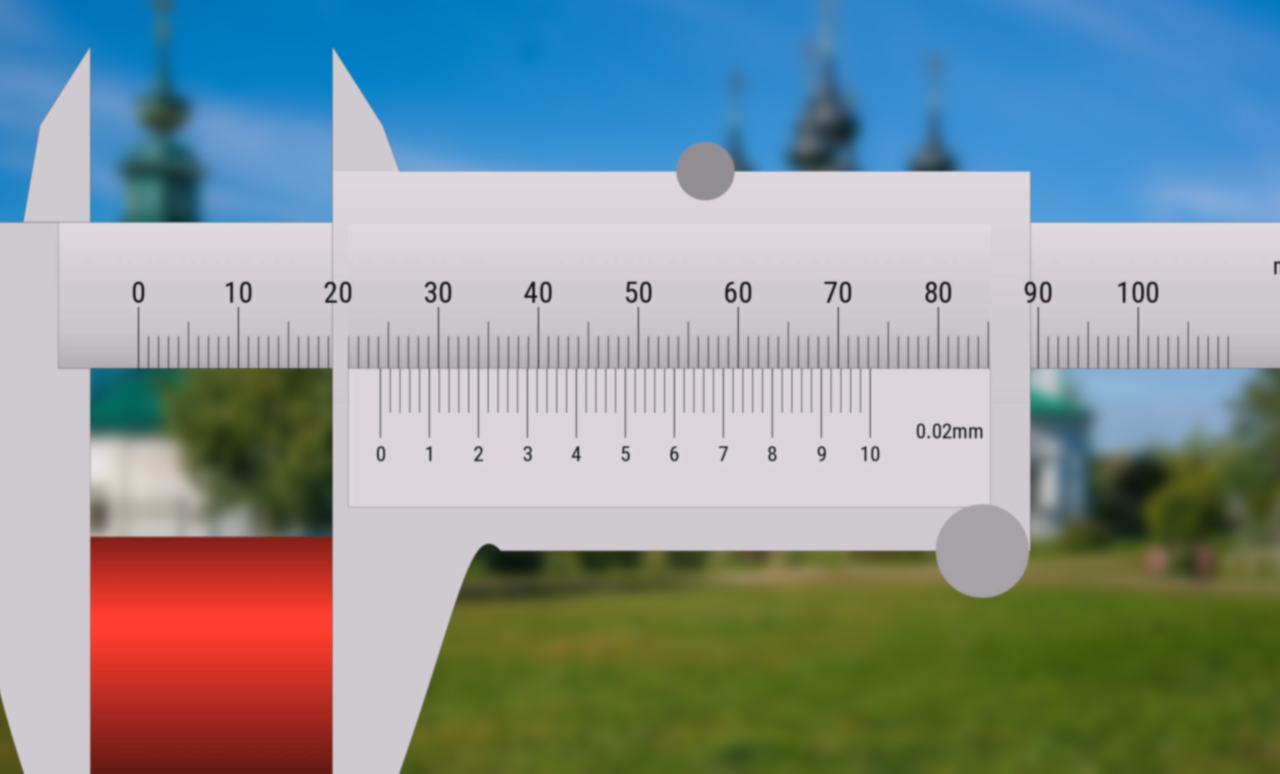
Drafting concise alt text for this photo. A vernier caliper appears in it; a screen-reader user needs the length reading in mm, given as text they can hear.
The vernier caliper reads 24.2 mm
